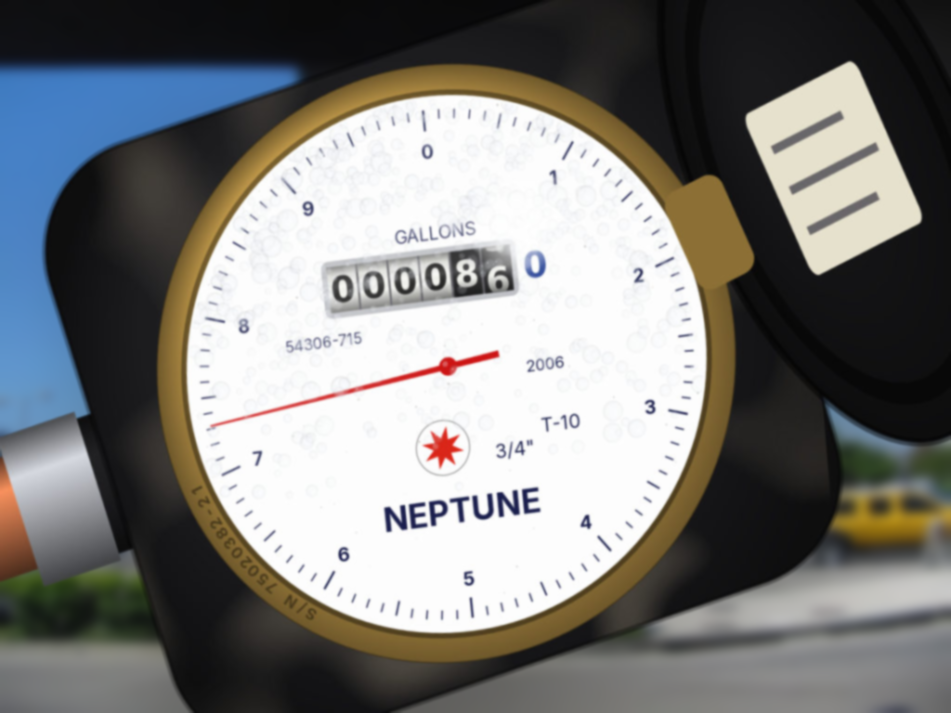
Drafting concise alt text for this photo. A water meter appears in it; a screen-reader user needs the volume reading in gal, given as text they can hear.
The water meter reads 857.3 gal
